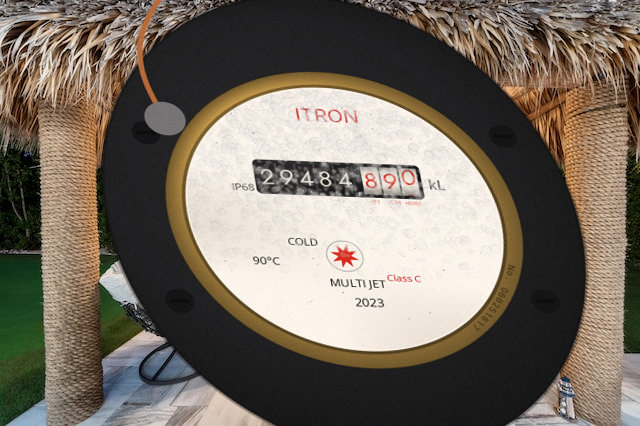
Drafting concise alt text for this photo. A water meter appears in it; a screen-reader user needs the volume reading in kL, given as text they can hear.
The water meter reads 29484.890 kL
